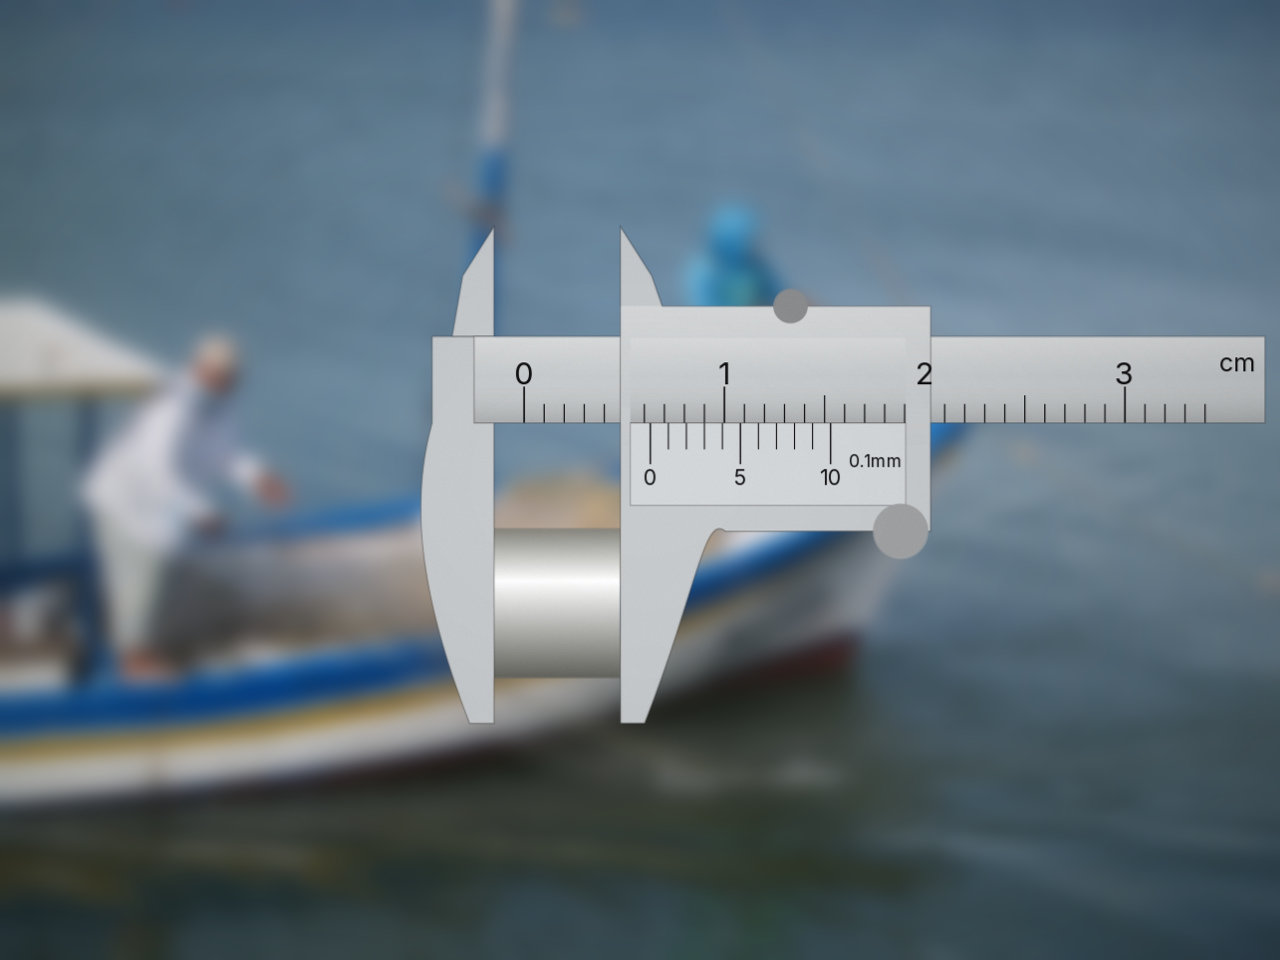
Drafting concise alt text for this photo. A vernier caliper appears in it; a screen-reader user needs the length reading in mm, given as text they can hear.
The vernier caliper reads 6.3 mm
